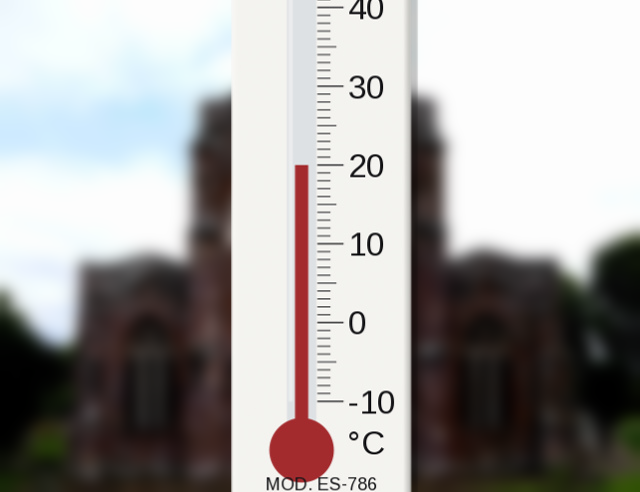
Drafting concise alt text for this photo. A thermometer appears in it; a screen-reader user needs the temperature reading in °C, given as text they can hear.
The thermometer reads 20 °C
